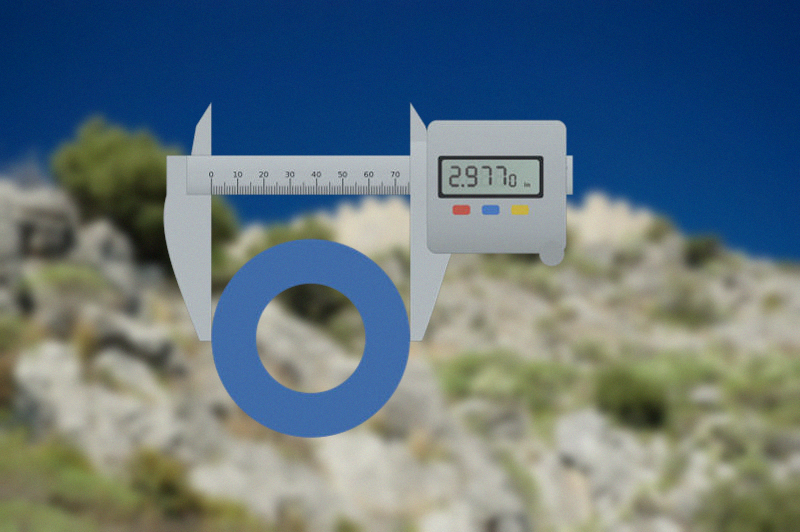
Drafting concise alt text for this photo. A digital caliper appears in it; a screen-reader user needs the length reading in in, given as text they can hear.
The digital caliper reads 2.9770 in
